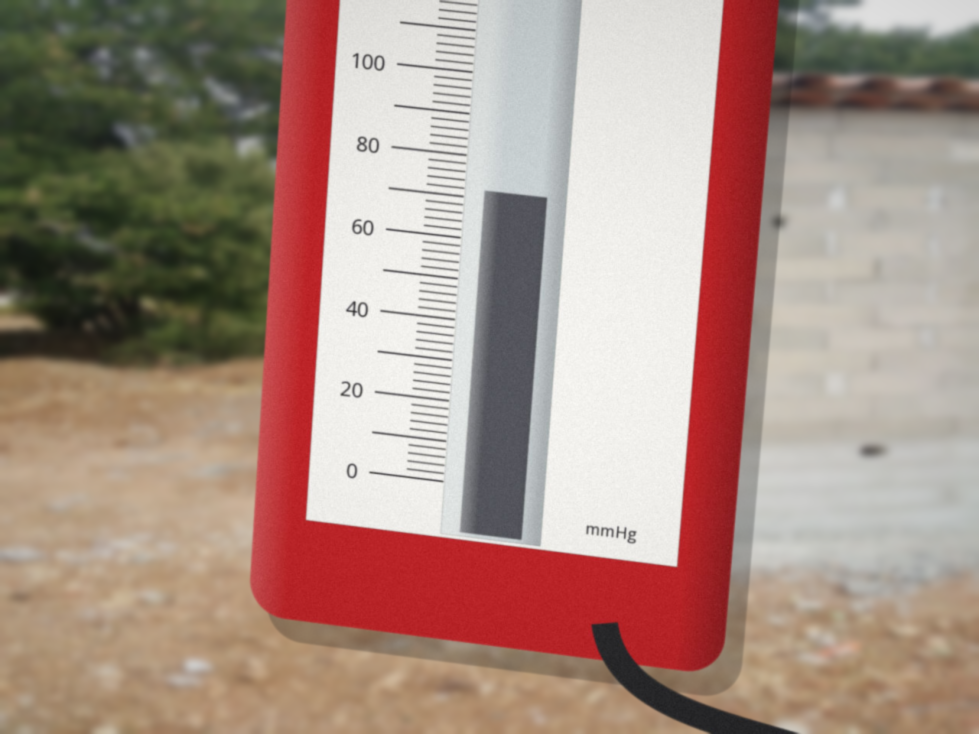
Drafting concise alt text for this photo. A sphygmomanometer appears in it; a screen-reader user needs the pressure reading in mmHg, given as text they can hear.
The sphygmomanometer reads 72 mmHg
